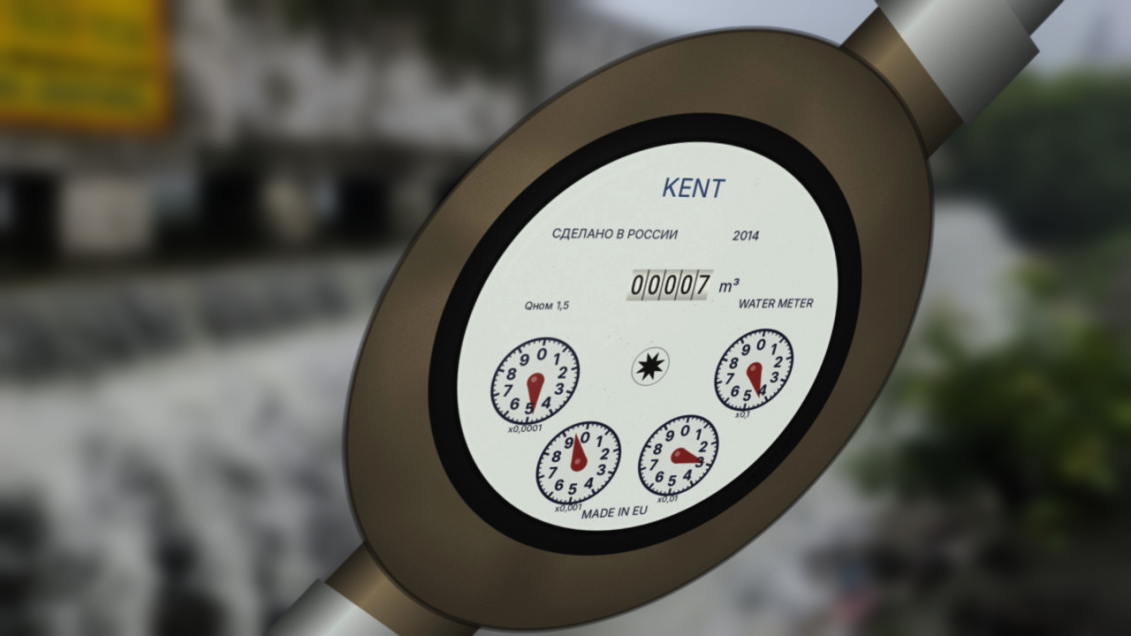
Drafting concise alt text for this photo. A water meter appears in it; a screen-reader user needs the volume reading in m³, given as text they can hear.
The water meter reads 7.4294 m³
